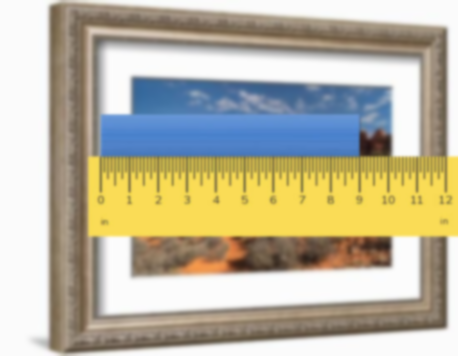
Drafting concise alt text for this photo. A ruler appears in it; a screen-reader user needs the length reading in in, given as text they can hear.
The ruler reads 9 in
